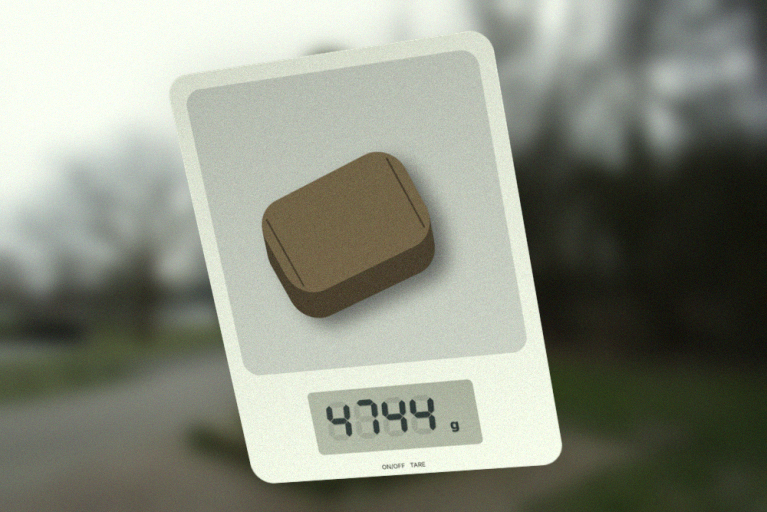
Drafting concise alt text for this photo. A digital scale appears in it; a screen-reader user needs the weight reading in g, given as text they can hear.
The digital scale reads 4744 g
